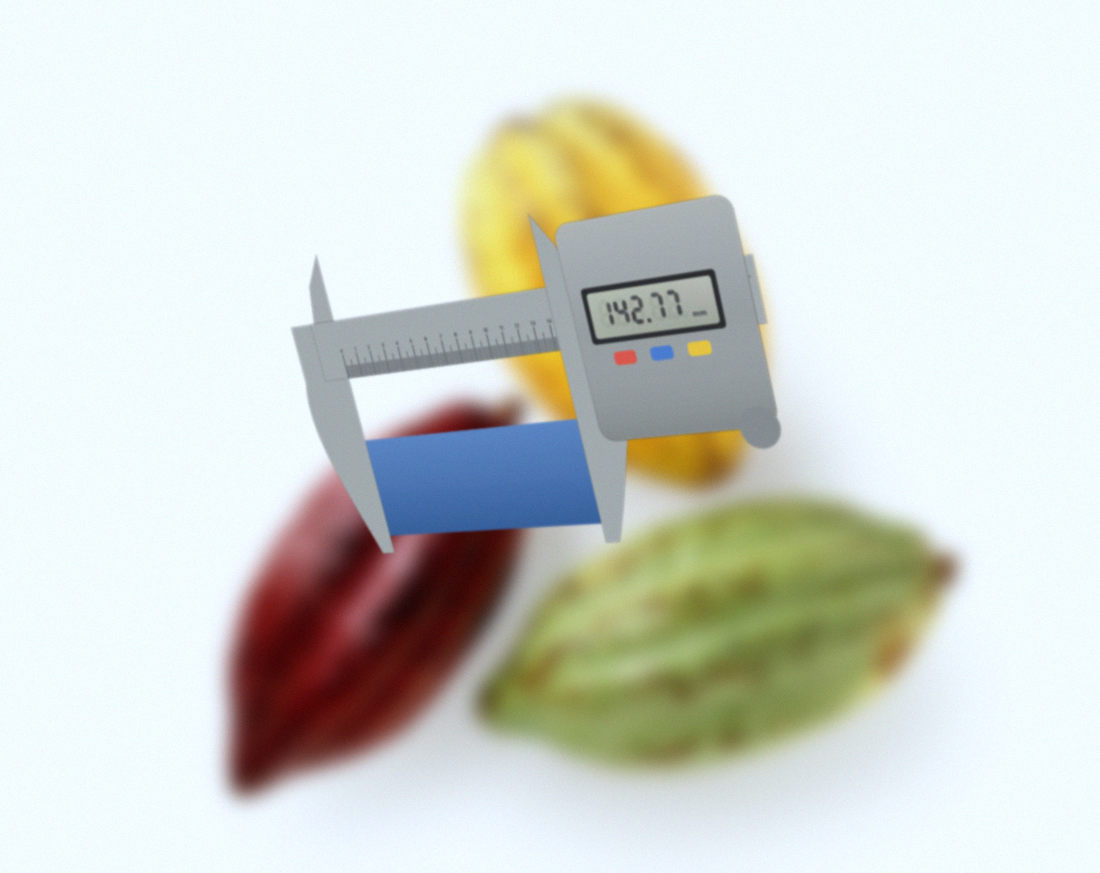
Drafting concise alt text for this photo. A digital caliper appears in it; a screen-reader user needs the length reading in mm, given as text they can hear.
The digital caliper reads 142.77 mm
